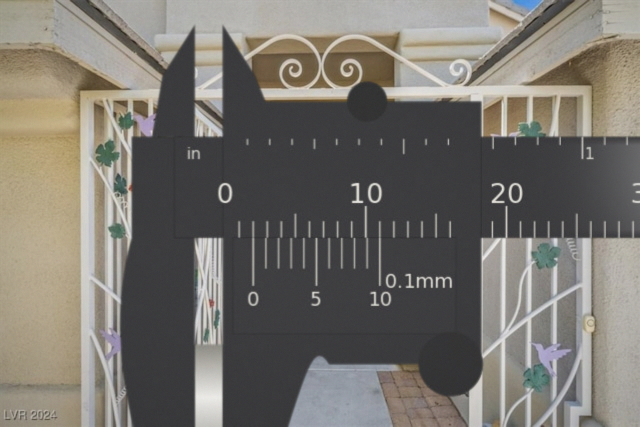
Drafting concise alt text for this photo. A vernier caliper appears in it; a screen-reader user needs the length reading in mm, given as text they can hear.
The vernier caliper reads 2.0 mm
